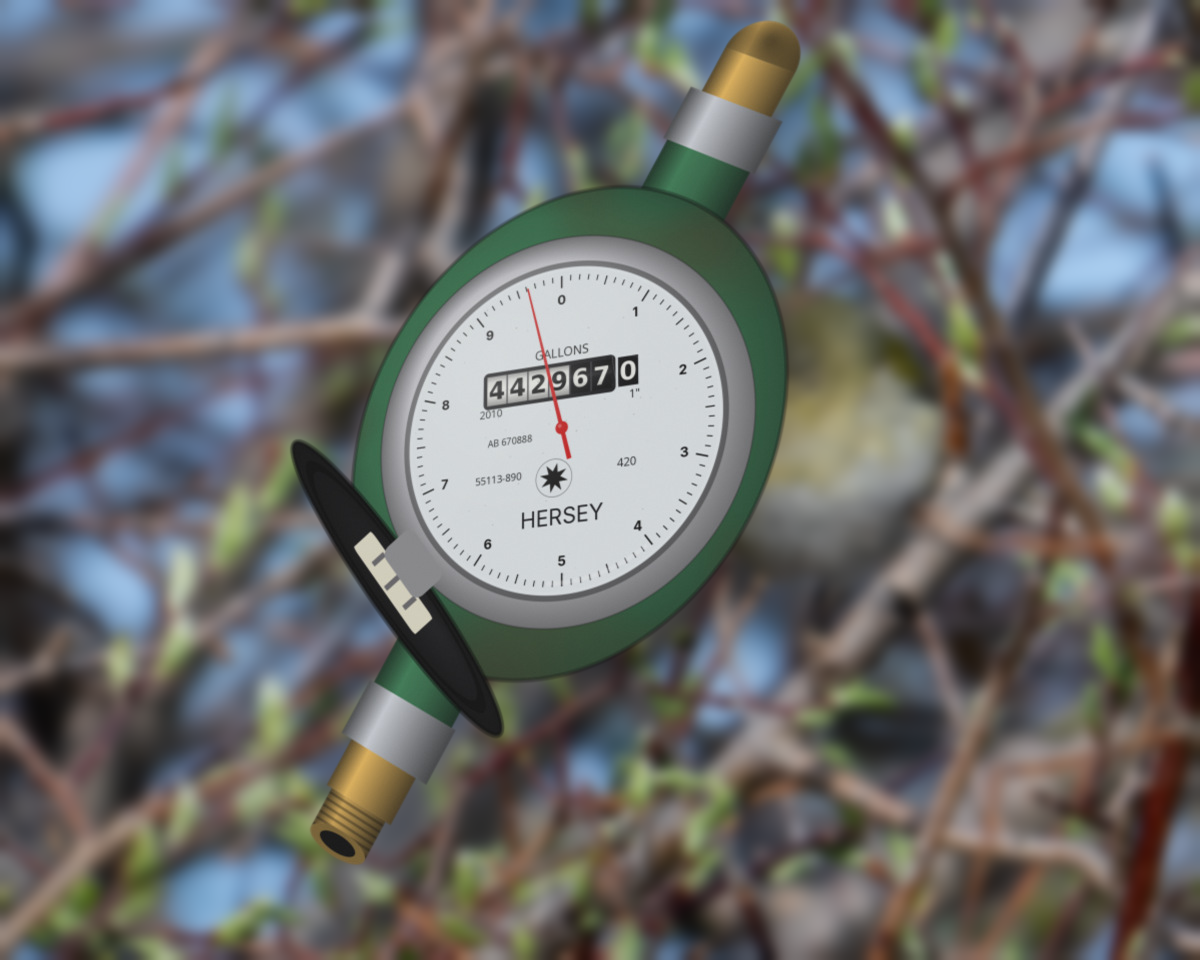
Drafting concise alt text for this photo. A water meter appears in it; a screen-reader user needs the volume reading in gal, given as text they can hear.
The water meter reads 4429669.6 gal
